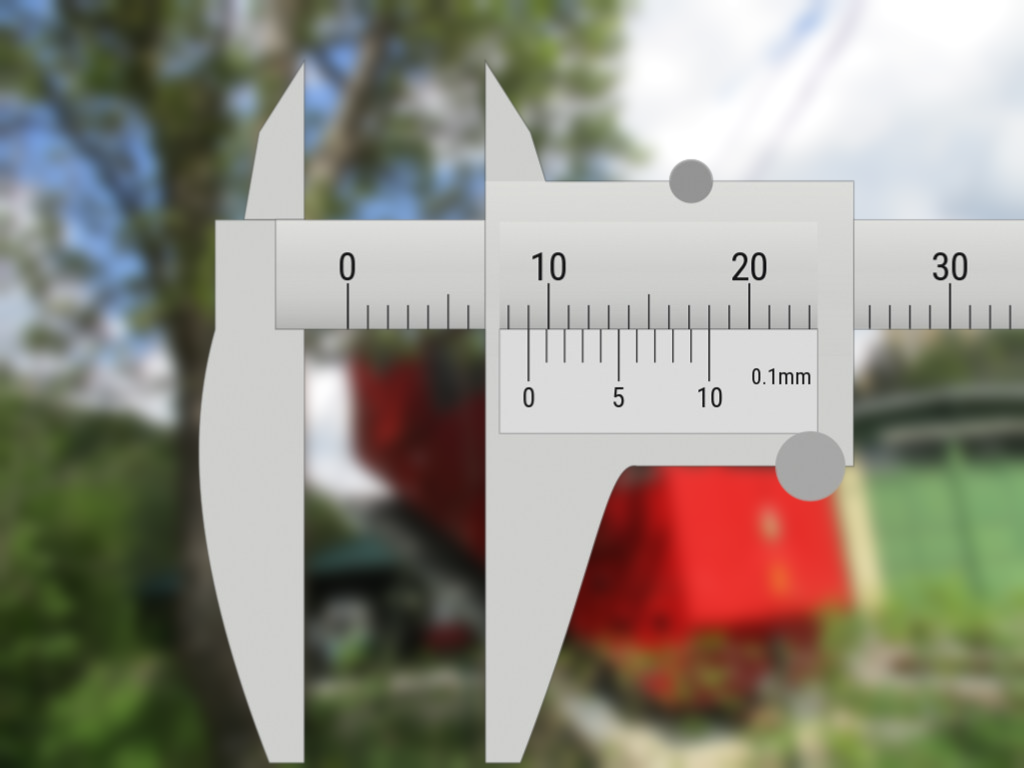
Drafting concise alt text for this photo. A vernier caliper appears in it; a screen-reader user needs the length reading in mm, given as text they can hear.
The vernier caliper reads 9.0 mm
